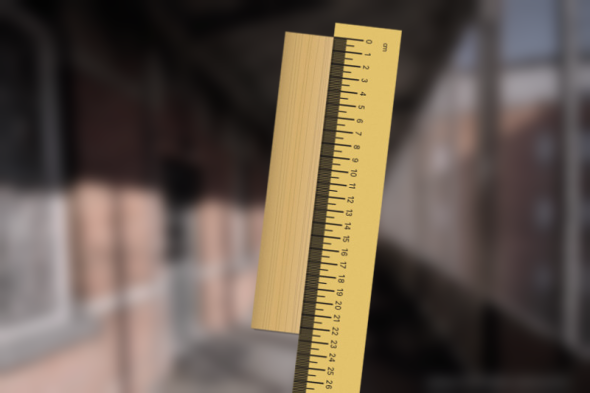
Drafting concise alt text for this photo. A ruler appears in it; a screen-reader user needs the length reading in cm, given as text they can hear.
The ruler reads 22.5 cm
